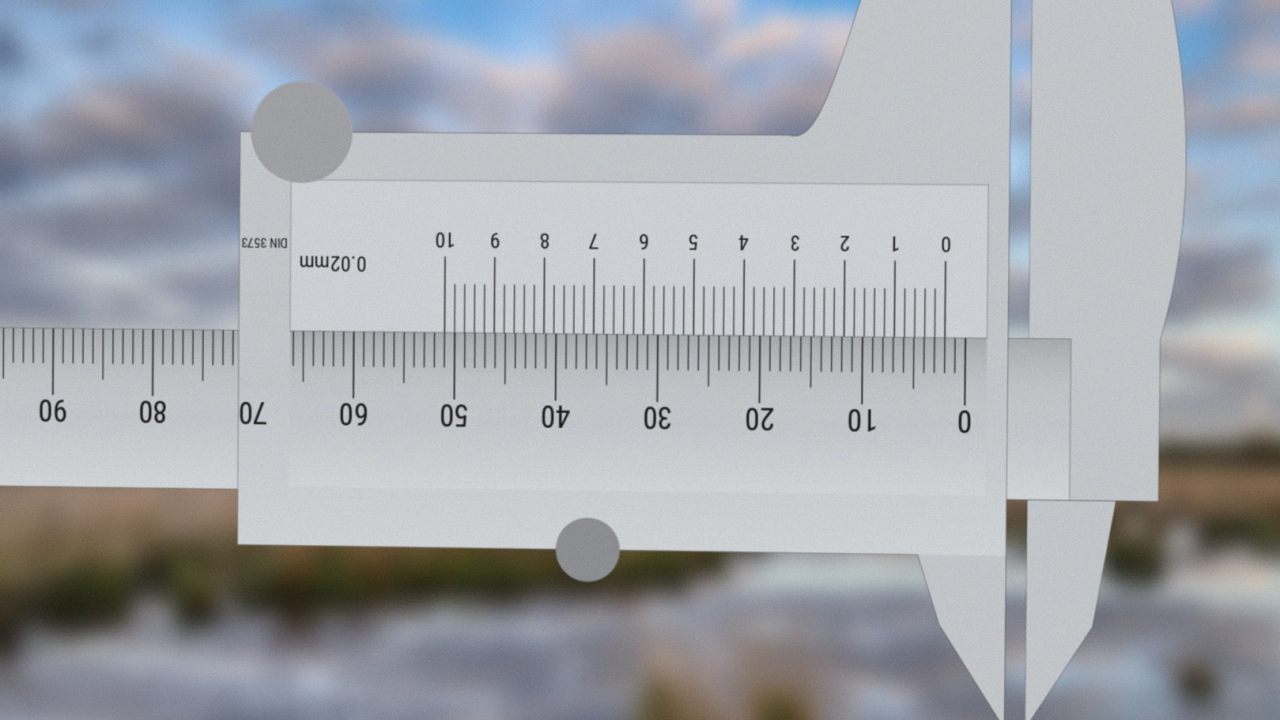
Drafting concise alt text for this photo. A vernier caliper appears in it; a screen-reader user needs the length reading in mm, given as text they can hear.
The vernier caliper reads 2.0 mm
